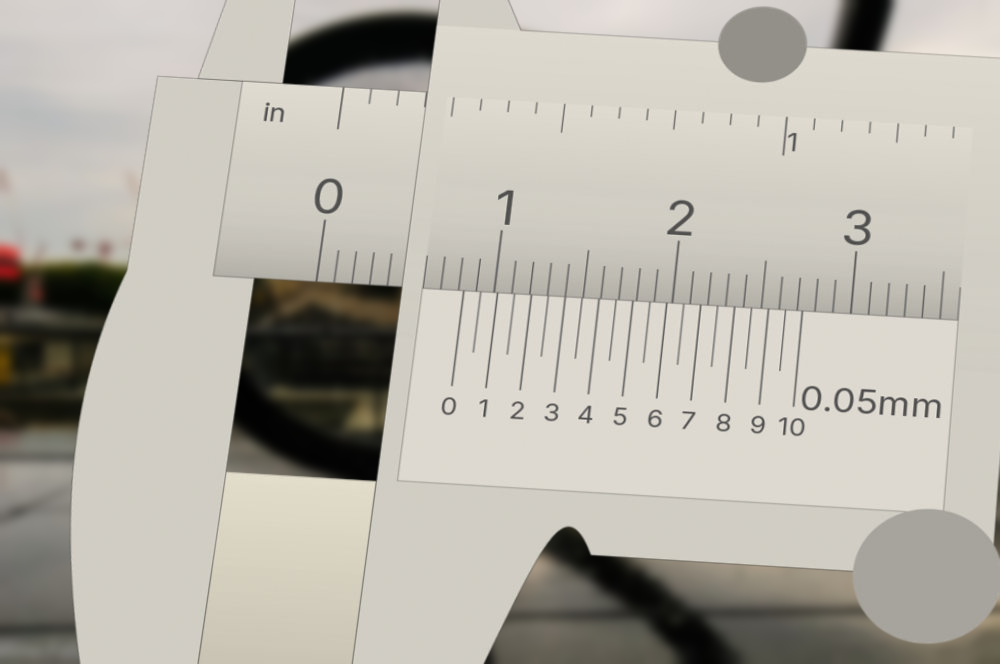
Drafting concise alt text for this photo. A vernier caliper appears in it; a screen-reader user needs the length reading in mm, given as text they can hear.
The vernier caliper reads 8.3 mm
